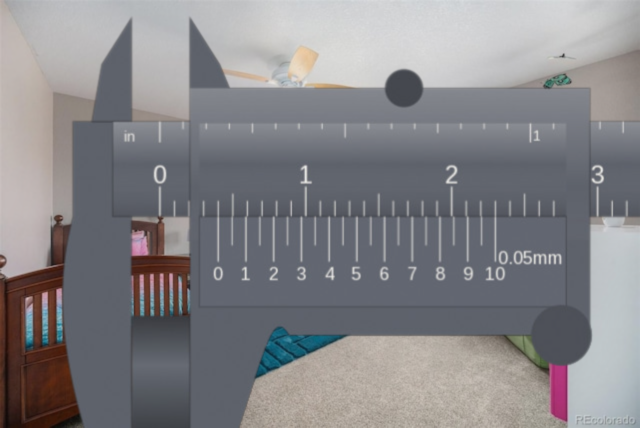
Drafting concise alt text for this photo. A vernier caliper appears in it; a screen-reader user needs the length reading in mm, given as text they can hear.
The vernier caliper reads 4.0 mm
